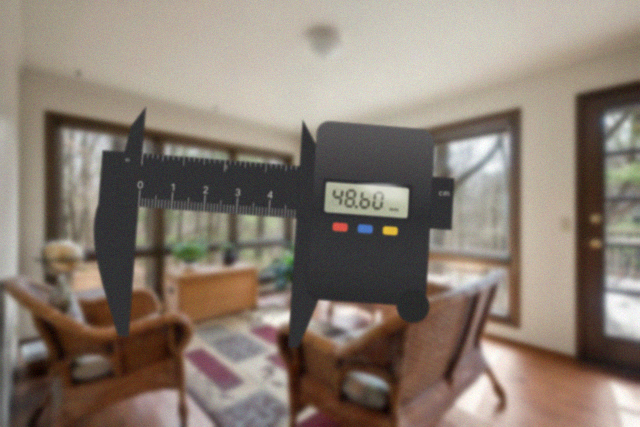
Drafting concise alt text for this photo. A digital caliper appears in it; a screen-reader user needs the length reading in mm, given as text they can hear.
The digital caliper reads 48.60 mm
